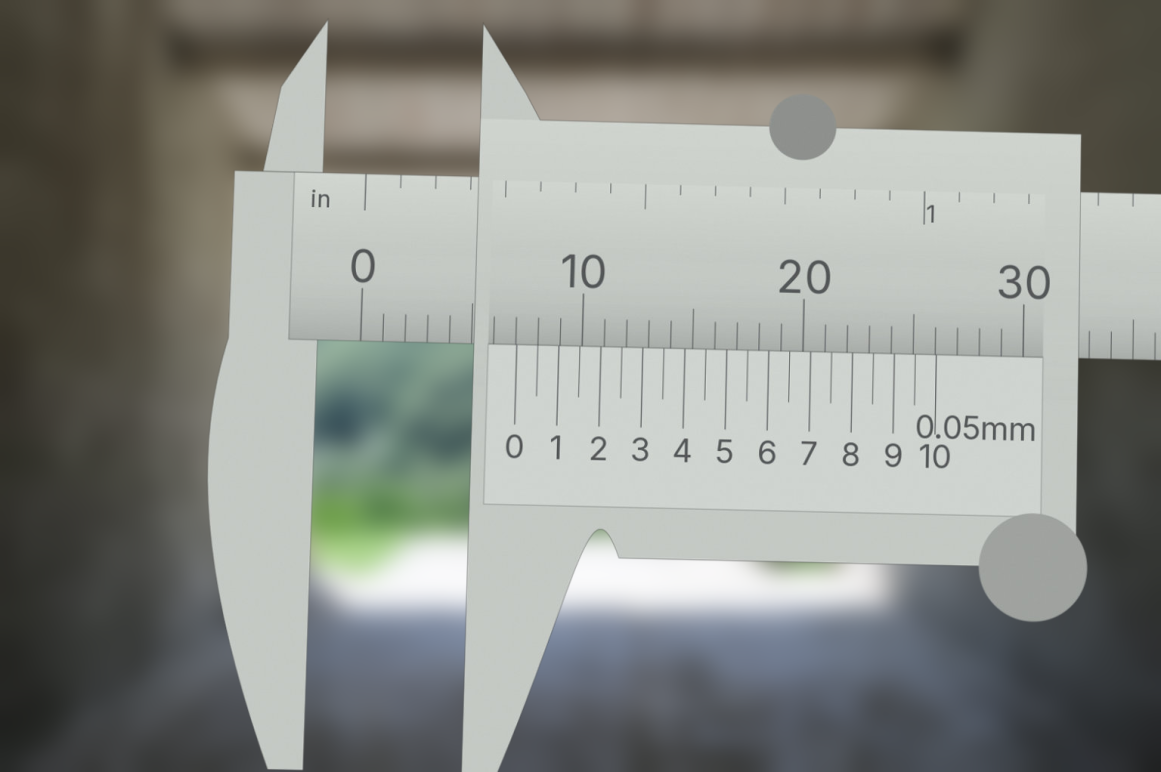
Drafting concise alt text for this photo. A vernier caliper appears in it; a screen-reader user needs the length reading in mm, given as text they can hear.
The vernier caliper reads 7.05 mm
